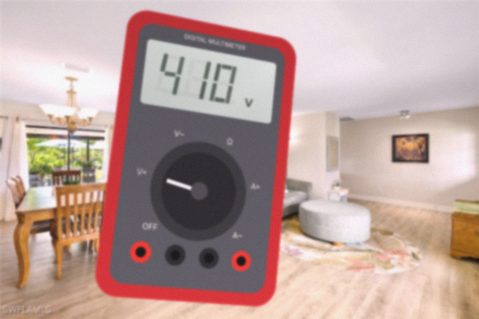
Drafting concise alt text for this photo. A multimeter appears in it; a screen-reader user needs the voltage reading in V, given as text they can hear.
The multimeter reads 410 V
